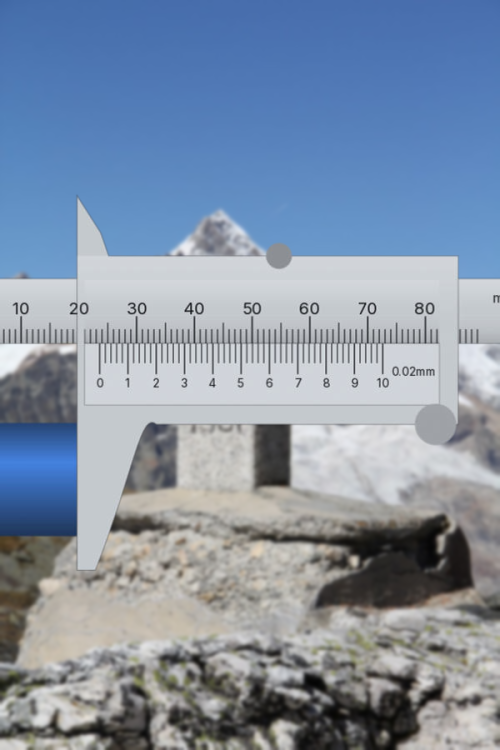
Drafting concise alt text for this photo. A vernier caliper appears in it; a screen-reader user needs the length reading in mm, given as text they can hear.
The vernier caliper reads 23.6 mm
